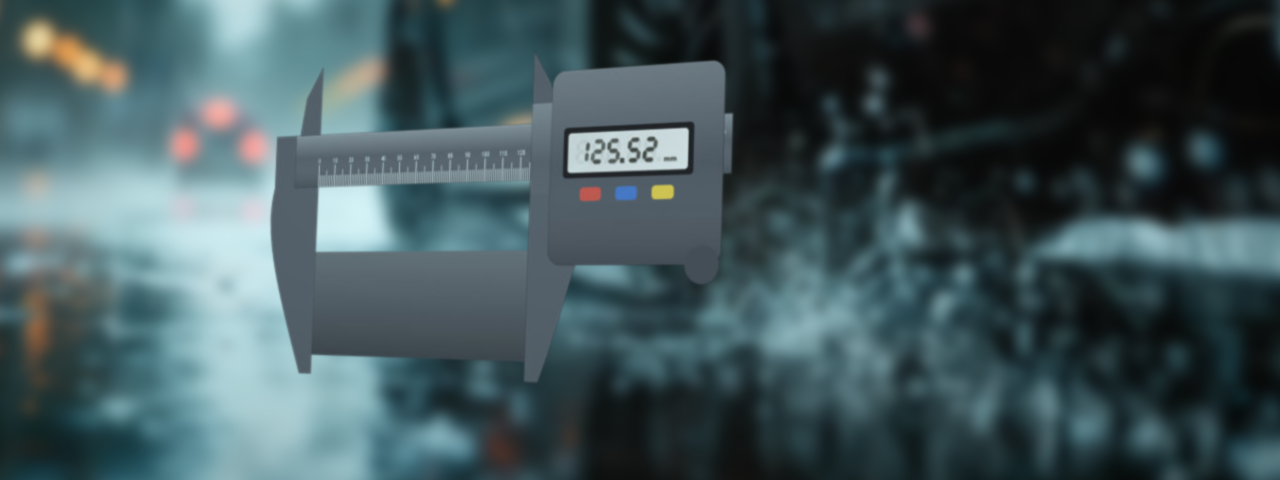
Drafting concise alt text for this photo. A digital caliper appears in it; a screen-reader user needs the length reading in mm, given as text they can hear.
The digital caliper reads 125.52 mm
